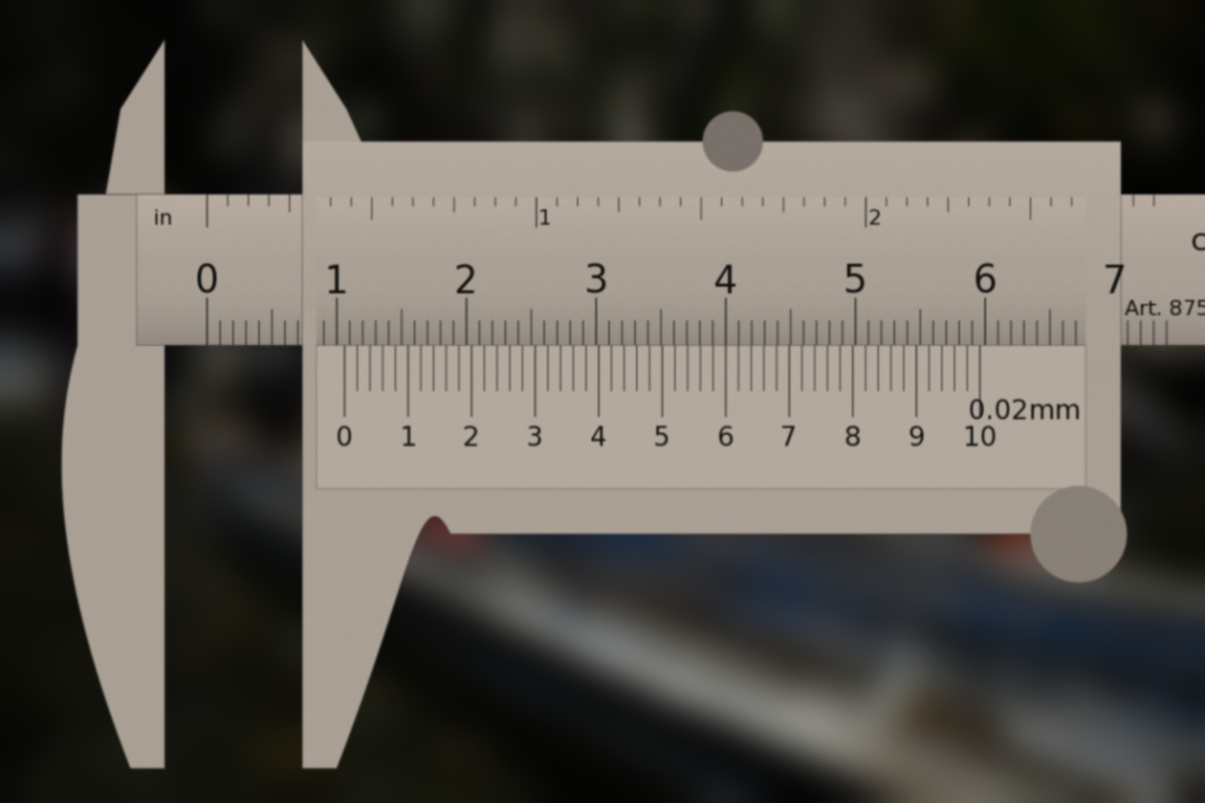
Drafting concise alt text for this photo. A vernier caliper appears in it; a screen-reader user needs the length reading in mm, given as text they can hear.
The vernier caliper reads 10.6 mm
